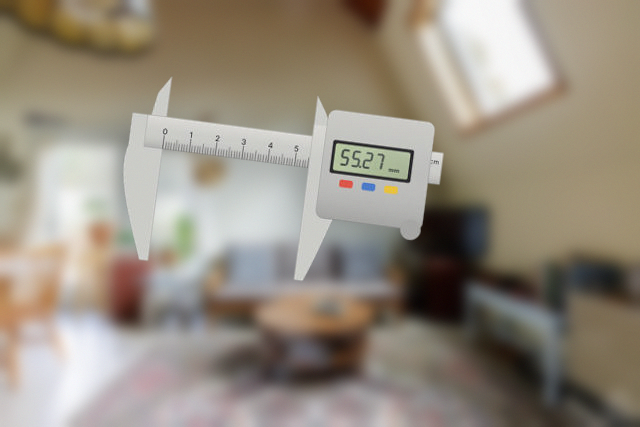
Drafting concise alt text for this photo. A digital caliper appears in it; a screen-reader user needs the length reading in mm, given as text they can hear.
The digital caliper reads 55.27 mm
